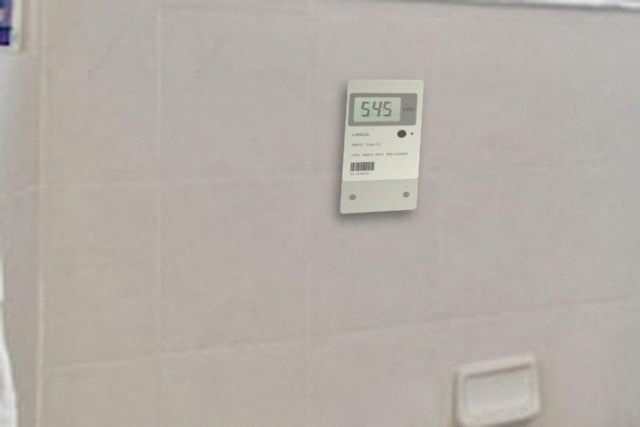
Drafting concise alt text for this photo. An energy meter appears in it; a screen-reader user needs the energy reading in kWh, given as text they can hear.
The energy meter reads 545 kWh
